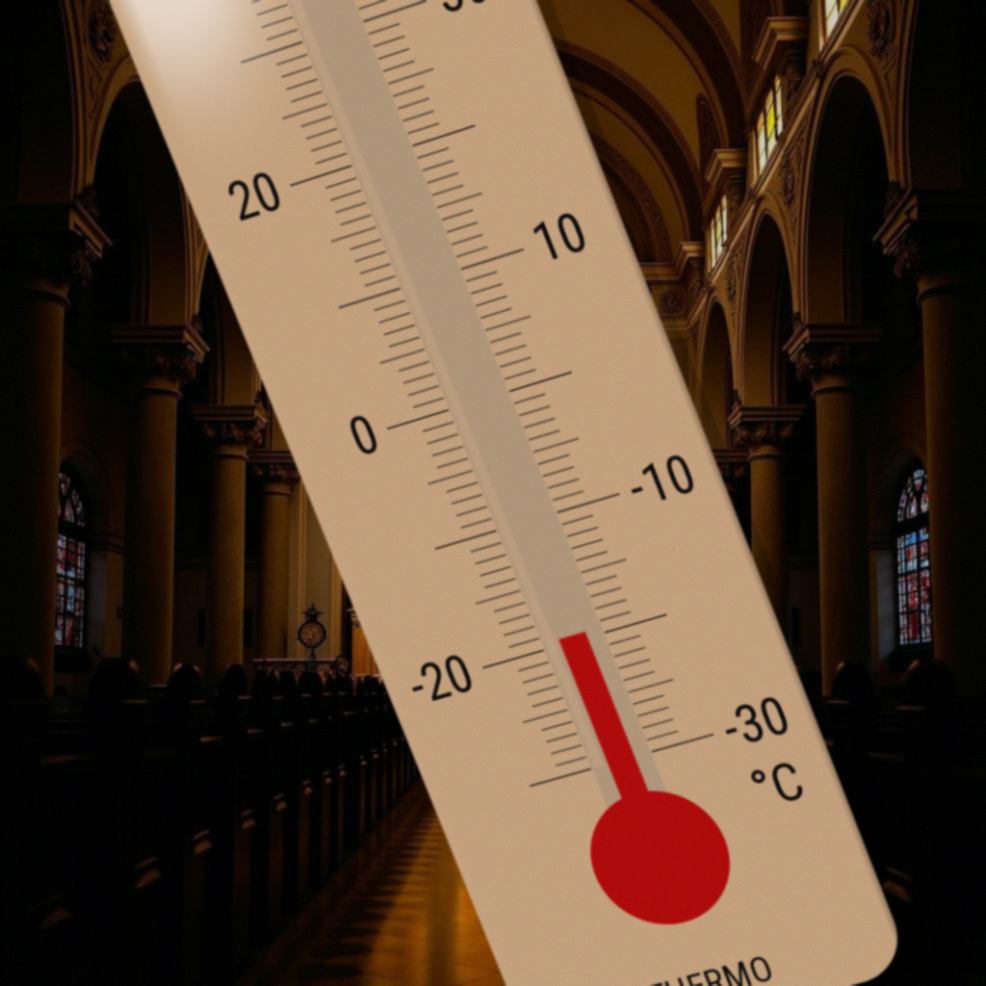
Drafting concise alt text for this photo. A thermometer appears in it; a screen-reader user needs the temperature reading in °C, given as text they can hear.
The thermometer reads -19.5 °C
